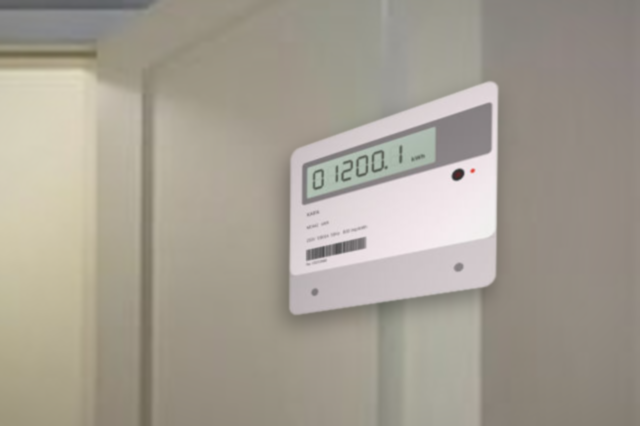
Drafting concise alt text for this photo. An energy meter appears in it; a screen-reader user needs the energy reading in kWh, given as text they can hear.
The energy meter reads 1200.1 kWh
